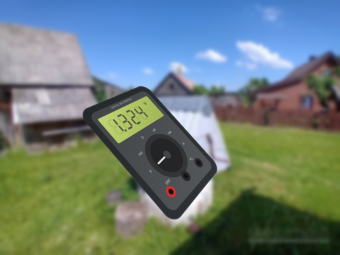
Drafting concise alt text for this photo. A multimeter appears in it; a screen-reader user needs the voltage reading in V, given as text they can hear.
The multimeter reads 1.324 V
